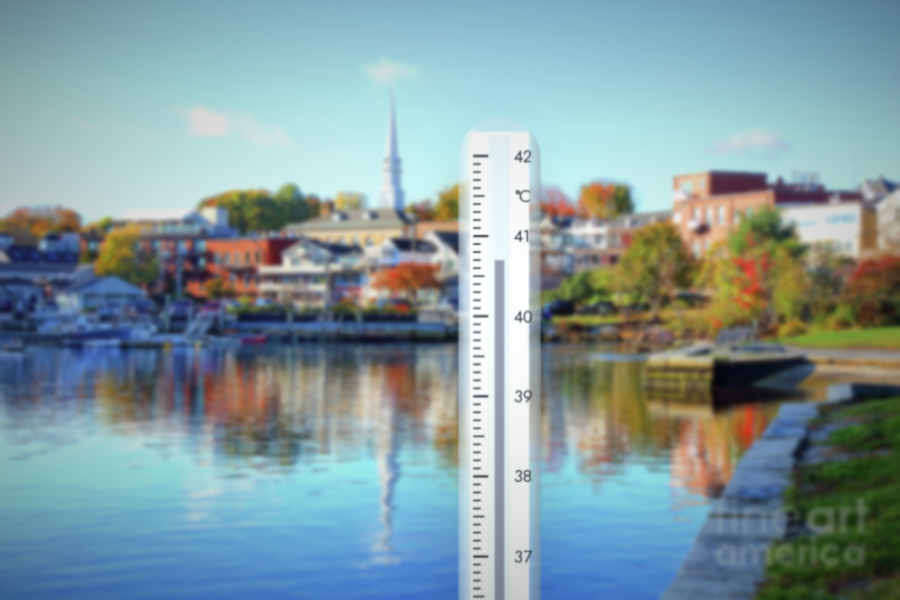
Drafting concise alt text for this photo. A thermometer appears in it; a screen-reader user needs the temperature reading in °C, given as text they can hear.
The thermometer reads 40.7 °C
